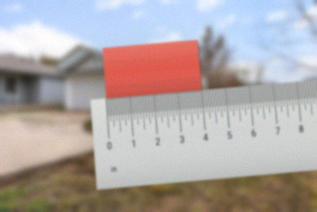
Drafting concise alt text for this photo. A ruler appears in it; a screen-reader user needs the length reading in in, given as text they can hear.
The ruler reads 4 in
